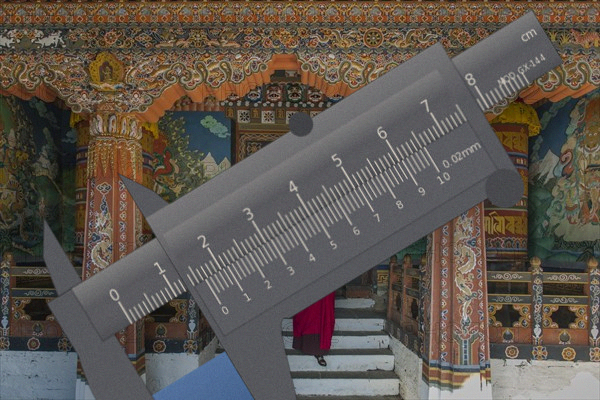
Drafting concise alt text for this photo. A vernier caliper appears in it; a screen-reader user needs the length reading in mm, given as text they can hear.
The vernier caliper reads 16.5 mm
